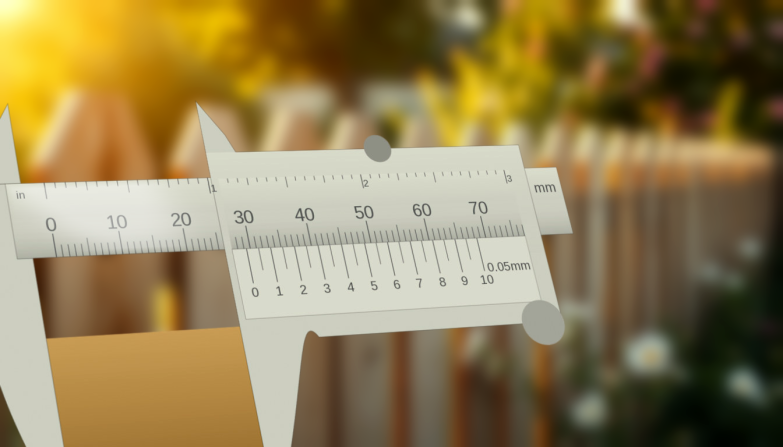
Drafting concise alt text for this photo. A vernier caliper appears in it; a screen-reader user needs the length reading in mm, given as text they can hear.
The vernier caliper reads 29.4 mm
